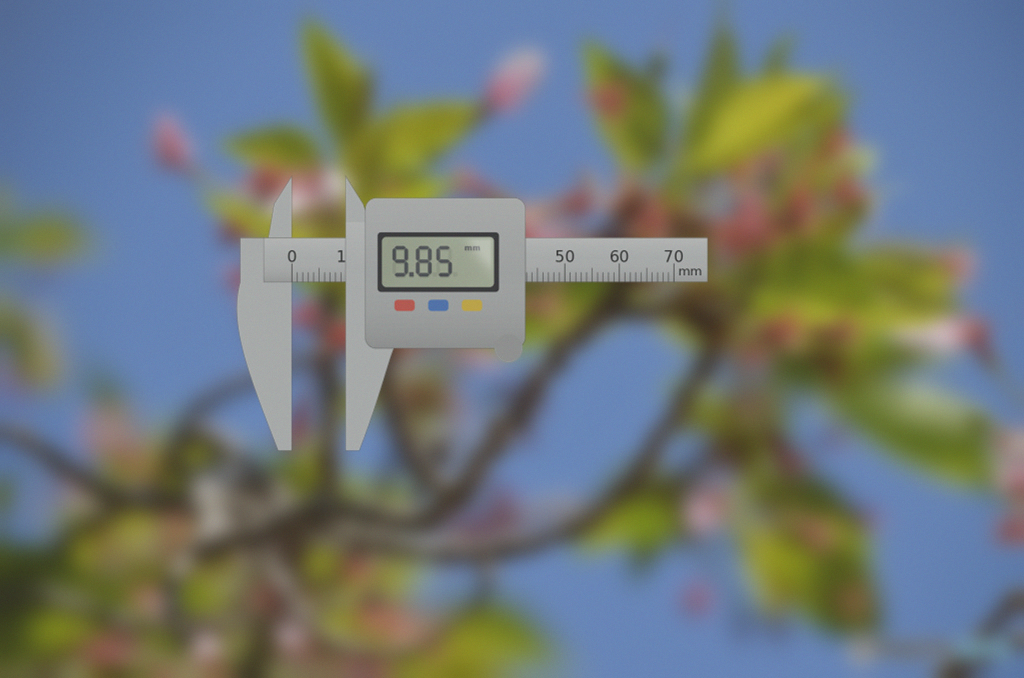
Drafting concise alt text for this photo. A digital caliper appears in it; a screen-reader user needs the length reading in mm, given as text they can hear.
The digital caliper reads 9.85 mm
